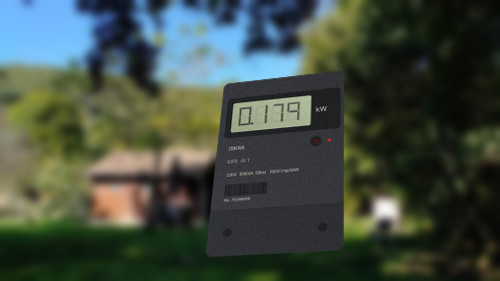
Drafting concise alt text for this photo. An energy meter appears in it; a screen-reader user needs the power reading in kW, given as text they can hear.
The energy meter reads 0.179 kW
